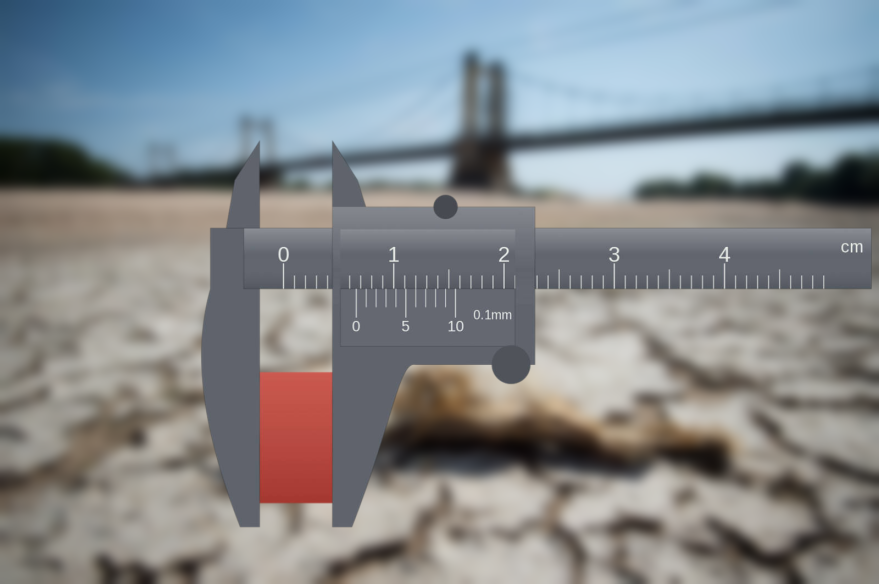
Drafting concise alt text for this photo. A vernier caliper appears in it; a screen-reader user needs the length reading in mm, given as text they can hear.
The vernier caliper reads 6.6 mm
